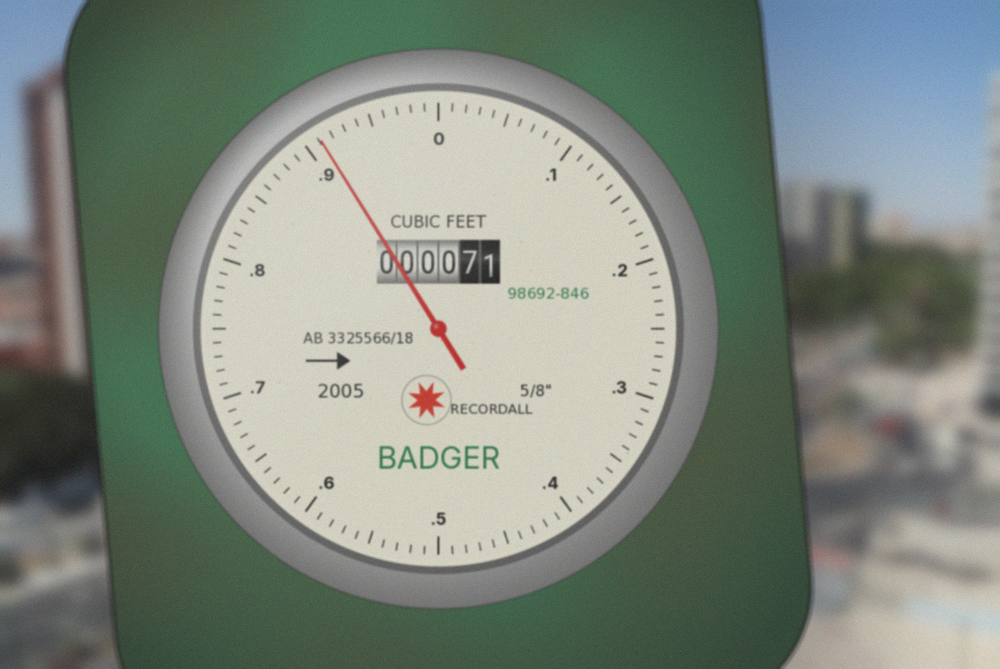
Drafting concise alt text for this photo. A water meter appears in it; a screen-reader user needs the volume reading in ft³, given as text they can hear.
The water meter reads 70.91 ft³
